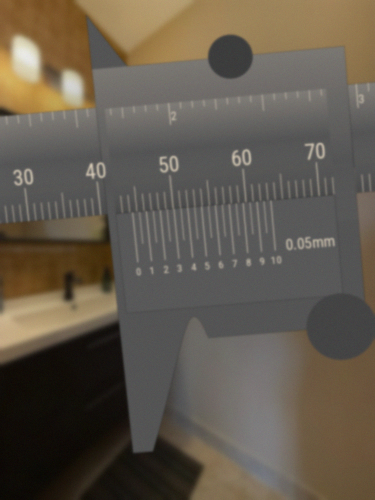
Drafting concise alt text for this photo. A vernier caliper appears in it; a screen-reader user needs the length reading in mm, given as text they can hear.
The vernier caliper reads 44.4 mm
